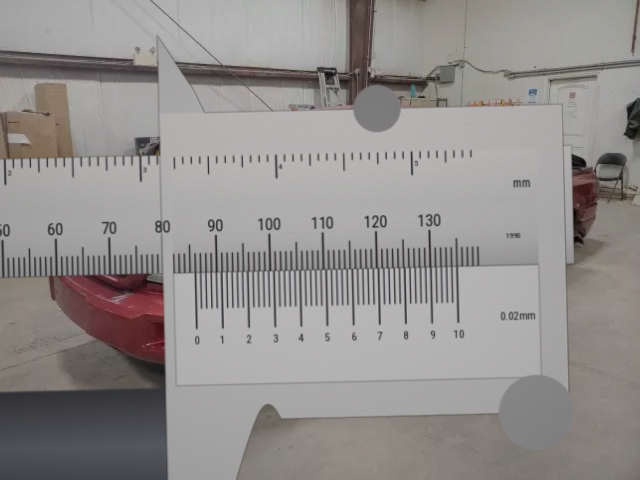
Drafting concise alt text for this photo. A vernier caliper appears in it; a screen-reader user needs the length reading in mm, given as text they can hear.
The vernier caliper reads 86.0 mm
